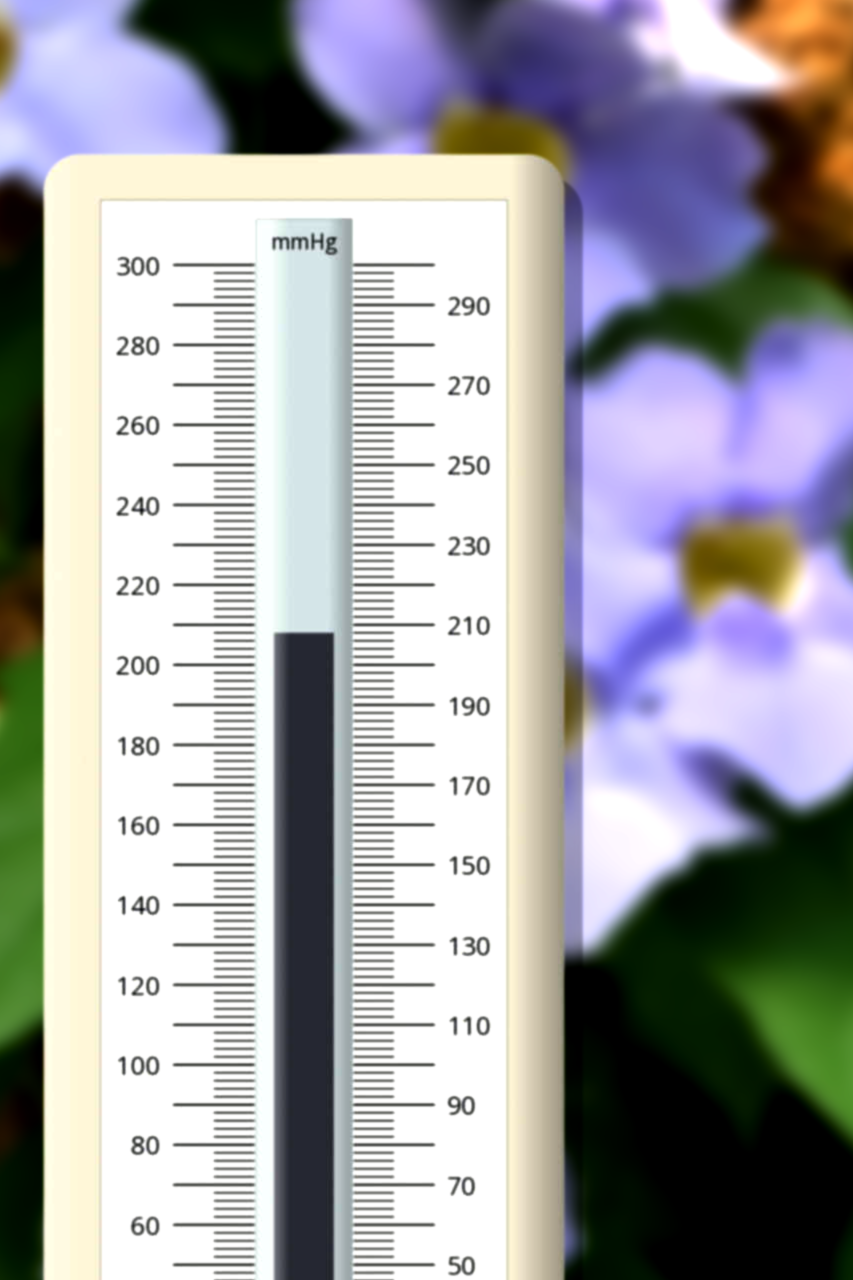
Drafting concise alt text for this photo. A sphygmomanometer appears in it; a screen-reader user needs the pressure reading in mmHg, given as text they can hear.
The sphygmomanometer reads 208 mmHg
